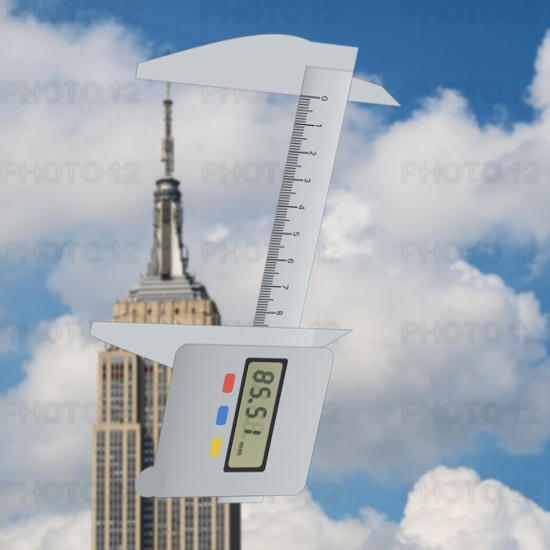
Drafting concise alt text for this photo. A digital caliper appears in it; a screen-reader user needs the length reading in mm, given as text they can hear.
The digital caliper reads 85.51 mm
